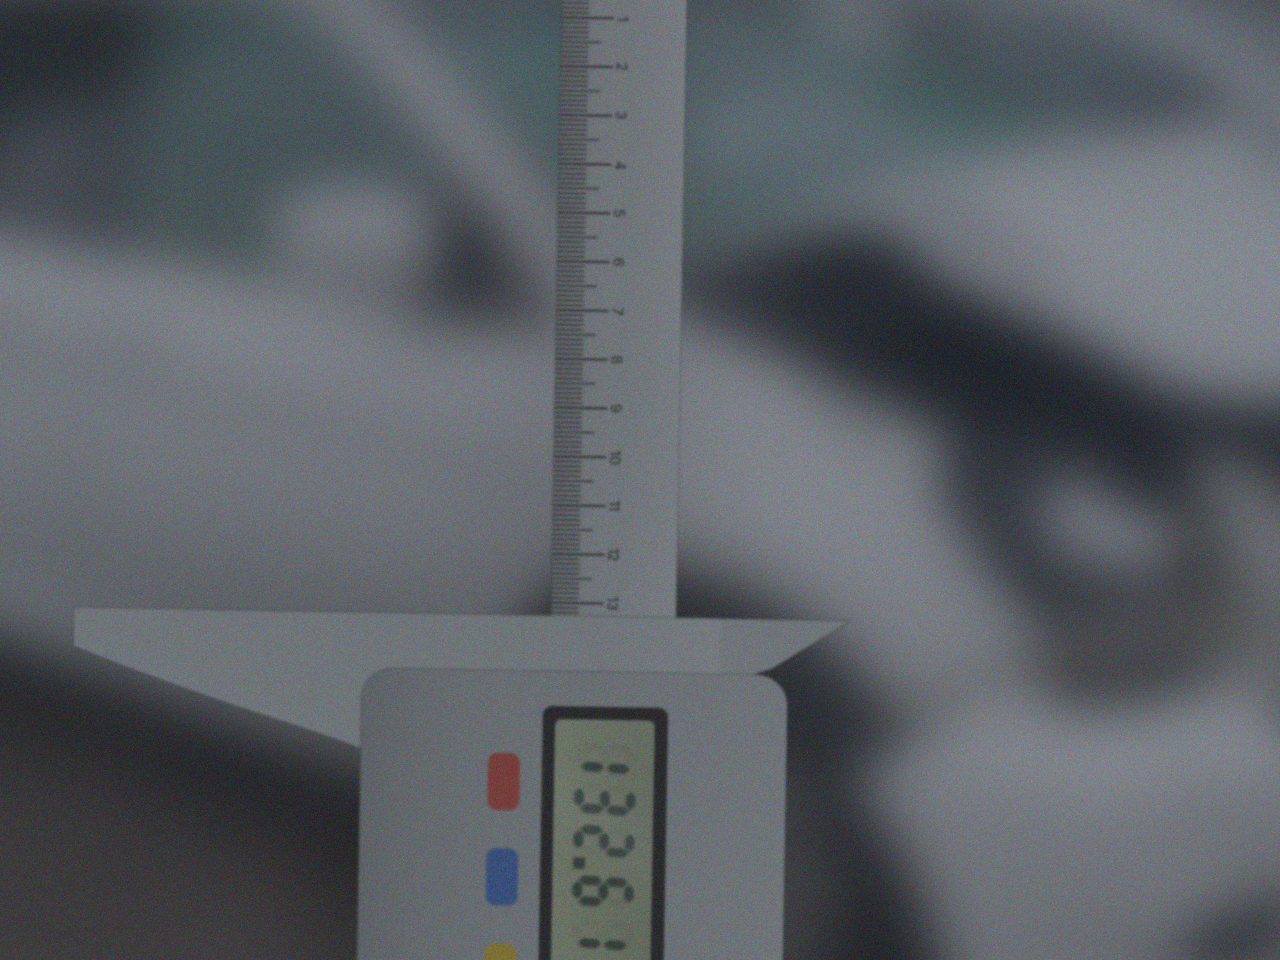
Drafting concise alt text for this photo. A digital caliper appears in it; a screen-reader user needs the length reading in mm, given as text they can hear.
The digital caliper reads 132.61 mm
